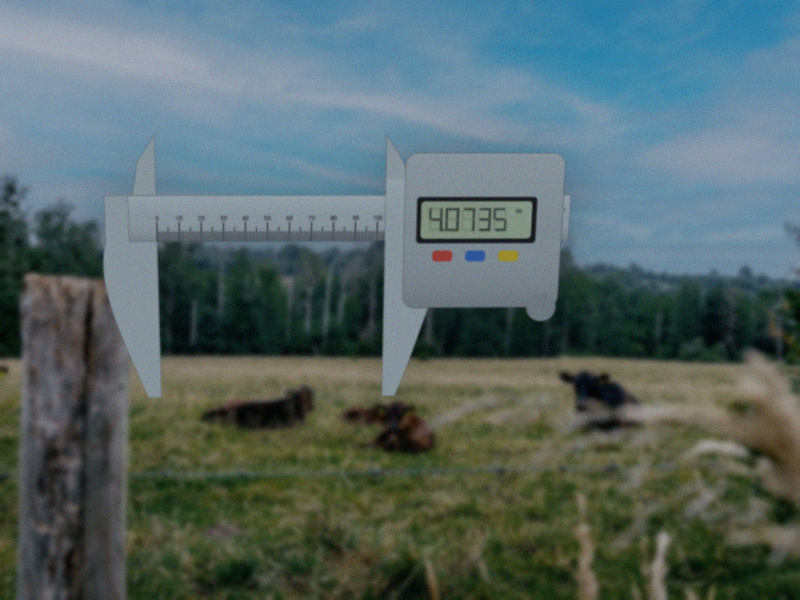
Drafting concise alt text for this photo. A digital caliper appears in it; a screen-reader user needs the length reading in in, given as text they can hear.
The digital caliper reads 4.0735 in
